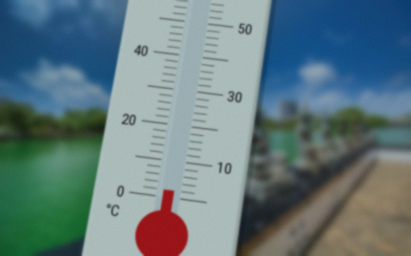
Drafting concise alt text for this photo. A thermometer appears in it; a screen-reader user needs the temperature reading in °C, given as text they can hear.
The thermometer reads 2 °C
